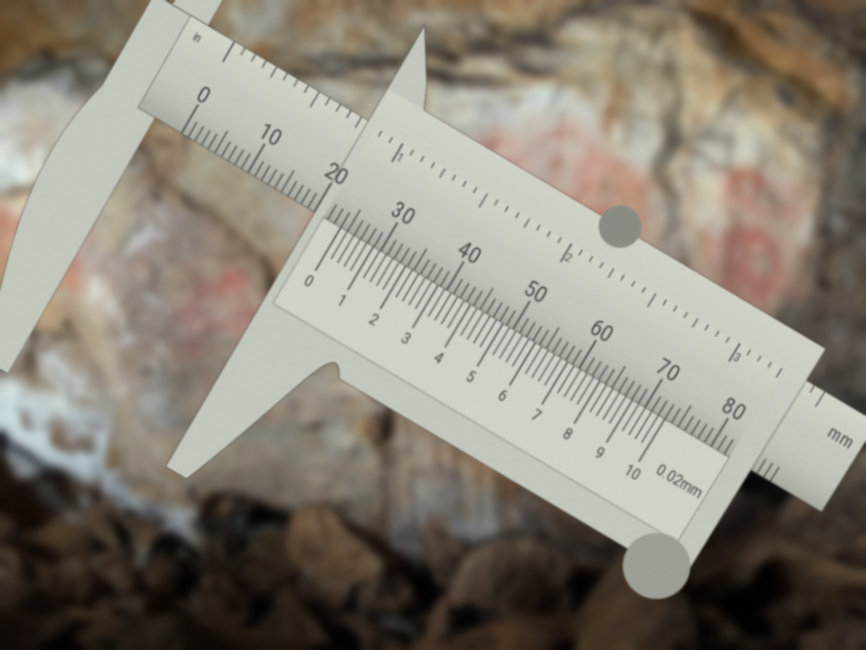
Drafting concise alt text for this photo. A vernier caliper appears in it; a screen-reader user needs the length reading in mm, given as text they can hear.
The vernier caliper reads 24.0 mm
